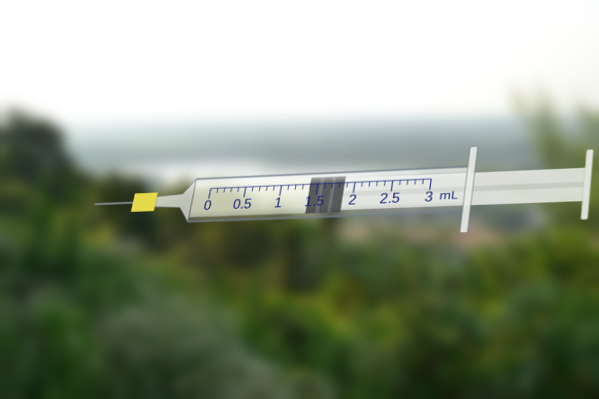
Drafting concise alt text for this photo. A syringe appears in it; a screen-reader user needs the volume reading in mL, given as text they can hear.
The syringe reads 1.4 mL
